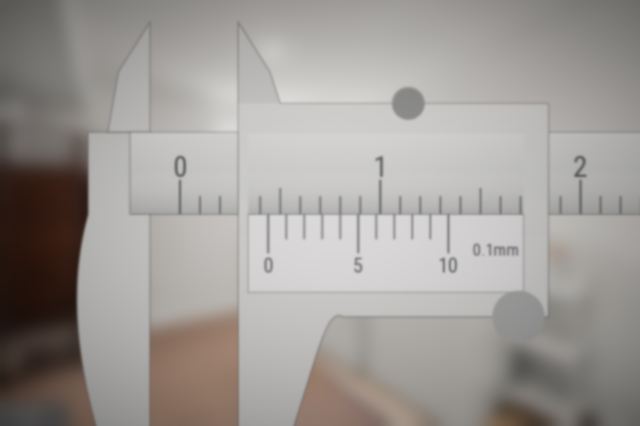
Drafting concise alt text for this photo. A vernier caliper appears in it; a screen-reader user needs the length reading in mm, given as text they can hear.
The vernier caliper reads 4.4 mm
